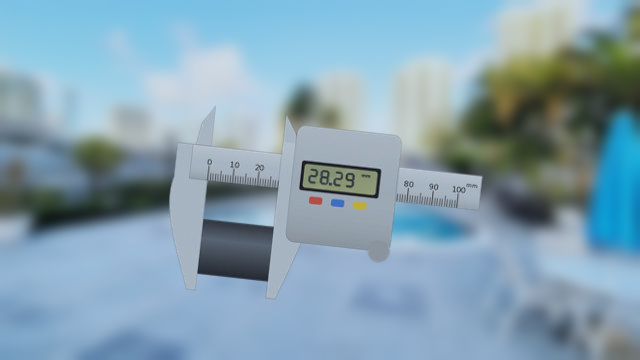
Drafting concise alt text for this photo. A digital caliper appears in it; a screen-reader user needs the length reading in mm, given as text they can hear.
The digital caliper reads 28.29 mm
